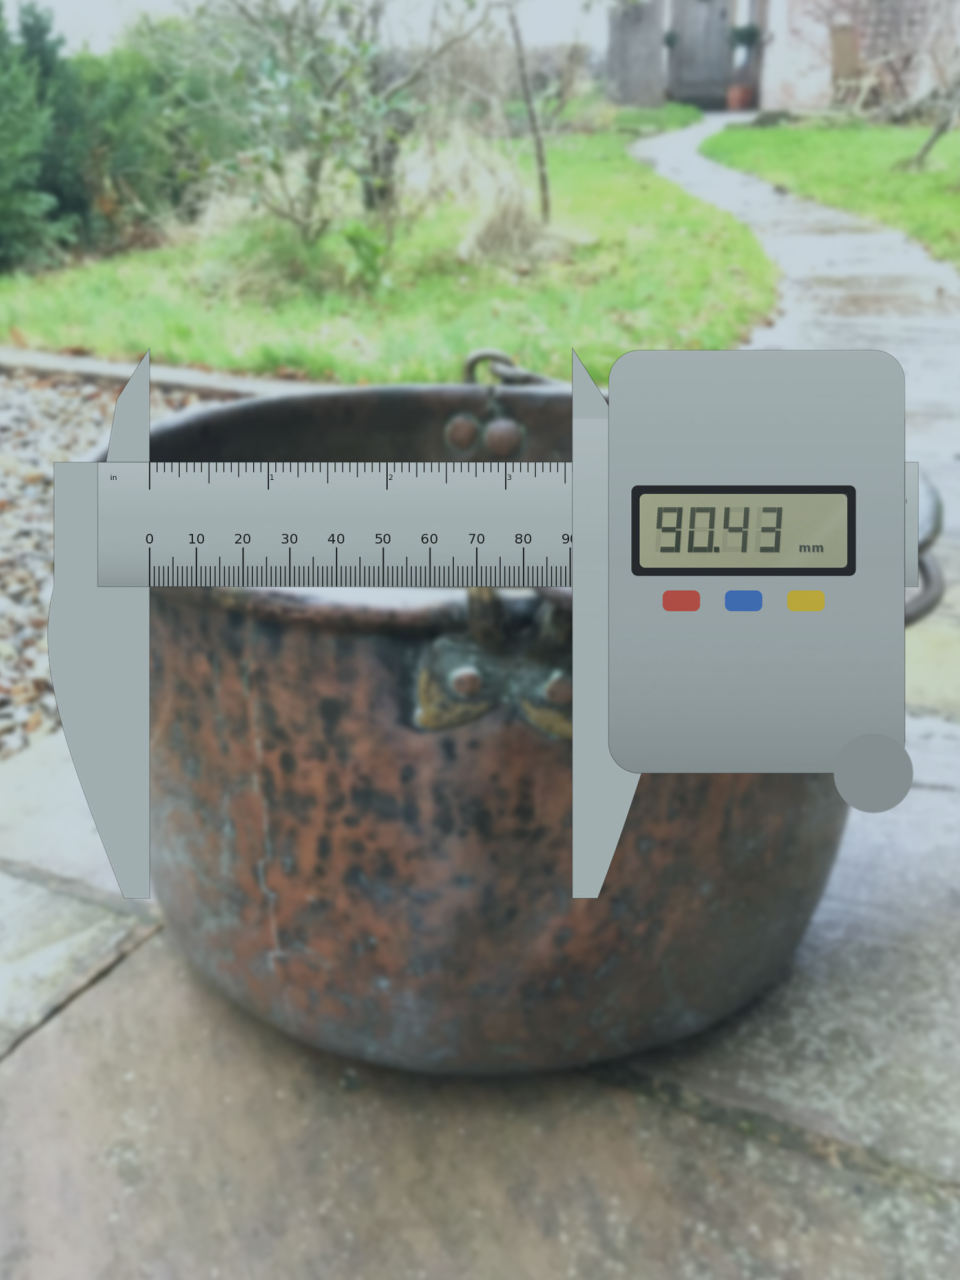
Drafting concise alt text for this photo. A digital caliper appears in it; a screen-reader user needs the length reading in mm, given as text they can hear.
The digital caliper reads 90.43 mm
